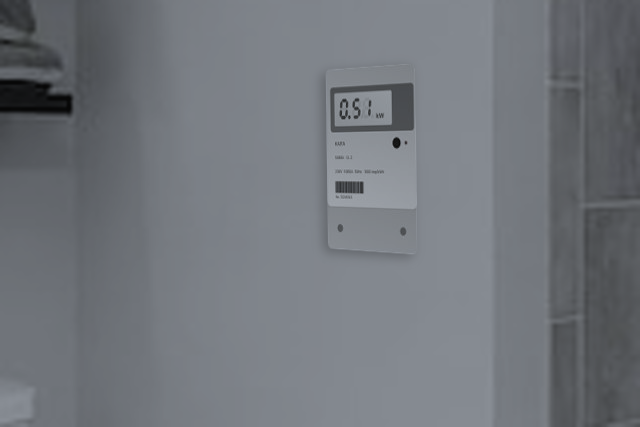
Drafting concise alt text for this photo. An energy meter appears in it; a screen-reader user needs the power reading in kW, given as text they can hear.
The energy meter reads 0.51 kW
